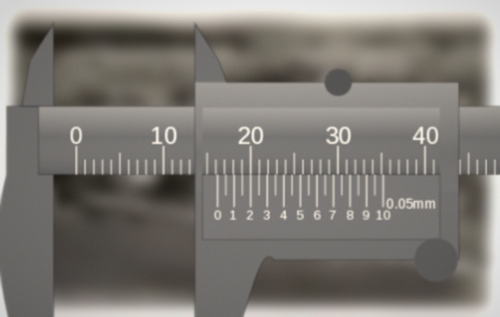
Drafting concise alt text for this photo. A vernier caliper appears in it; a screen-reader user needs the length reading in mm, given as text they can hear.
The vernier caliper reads 16.2 mm
